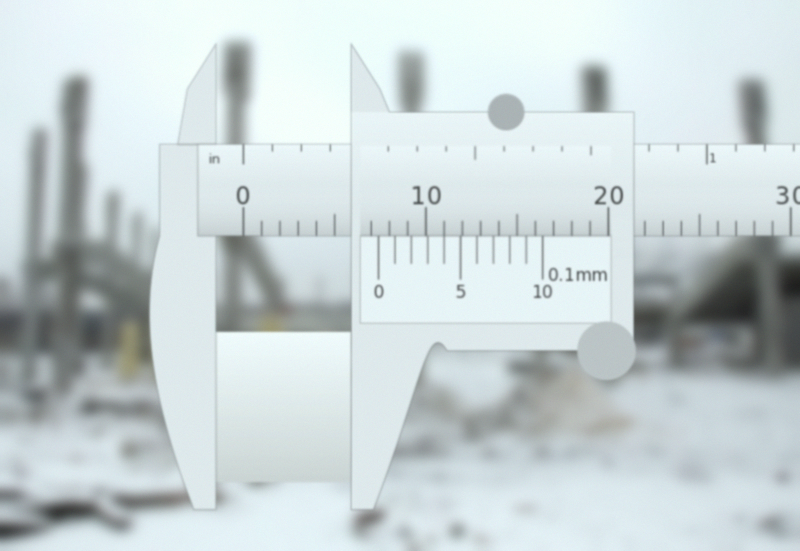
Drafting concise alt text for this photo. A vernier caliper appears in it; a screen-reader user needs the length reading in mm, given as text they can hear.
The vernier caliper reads 7.4 mm
